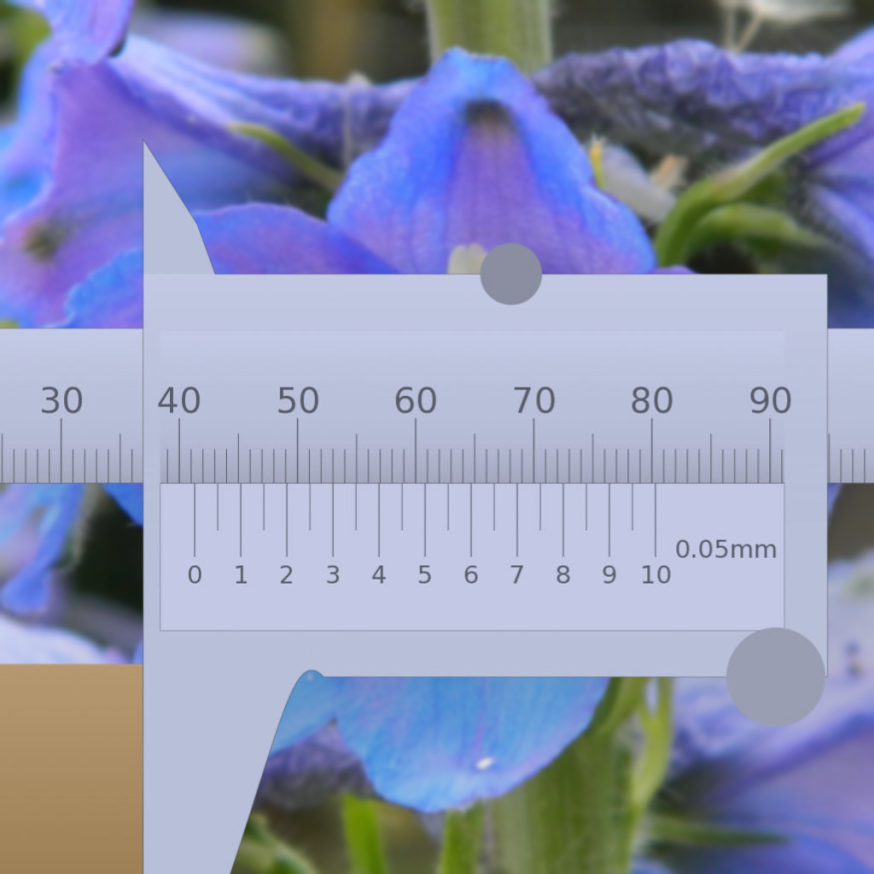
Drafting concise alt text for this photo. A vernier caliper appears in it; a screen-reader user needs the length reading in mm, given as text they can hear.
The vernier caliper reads 41.3 mm
